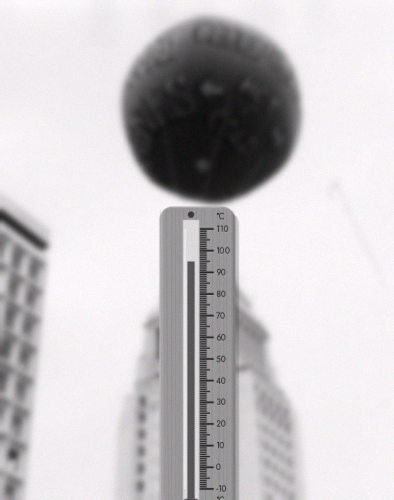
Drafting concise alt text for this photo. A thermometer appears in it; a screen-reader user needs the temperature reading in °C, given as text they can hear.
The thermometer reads 95 °C
